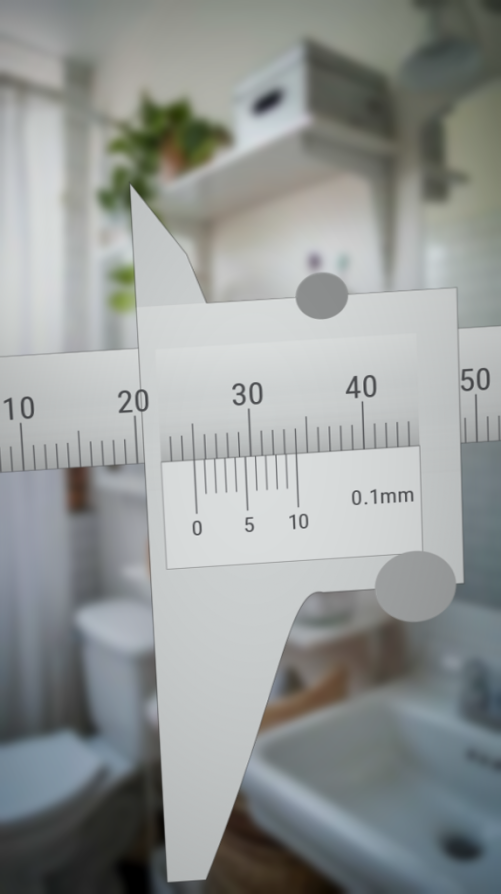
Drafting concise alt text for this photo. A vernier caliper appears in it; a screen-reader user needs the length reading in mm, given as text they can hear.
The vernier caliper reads 25.0 mm
